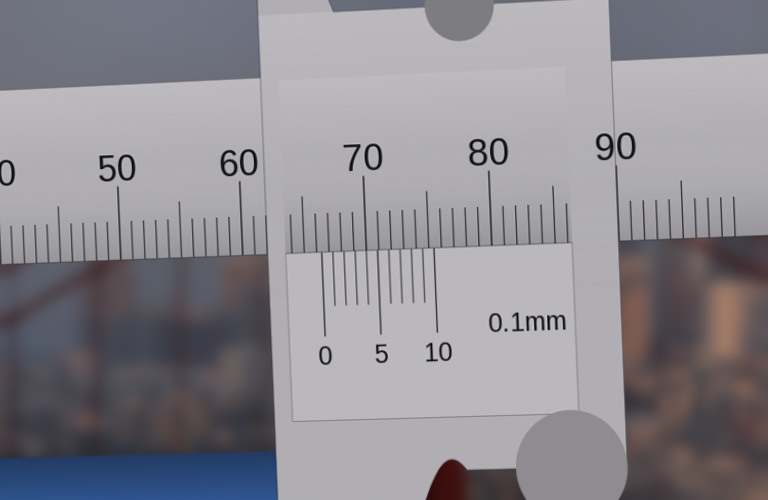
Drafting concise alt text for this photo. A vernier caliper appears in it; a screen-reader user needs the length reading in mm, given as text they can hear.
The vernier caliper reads 66.4 mm
